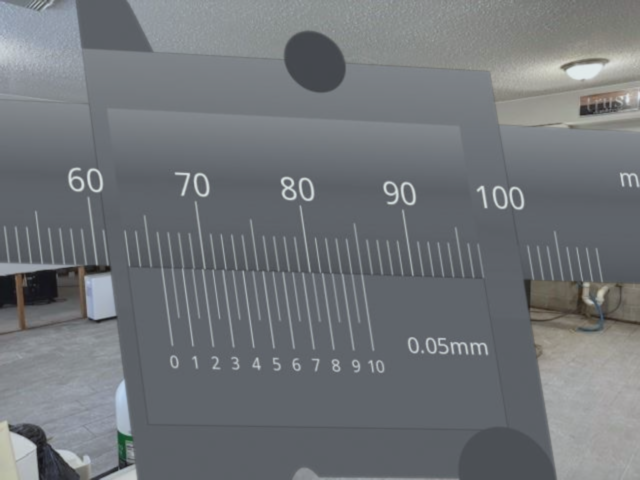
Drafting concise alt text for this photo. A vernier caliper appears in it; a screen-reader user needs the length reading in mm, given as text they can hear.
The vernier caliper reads 66.0 mm
